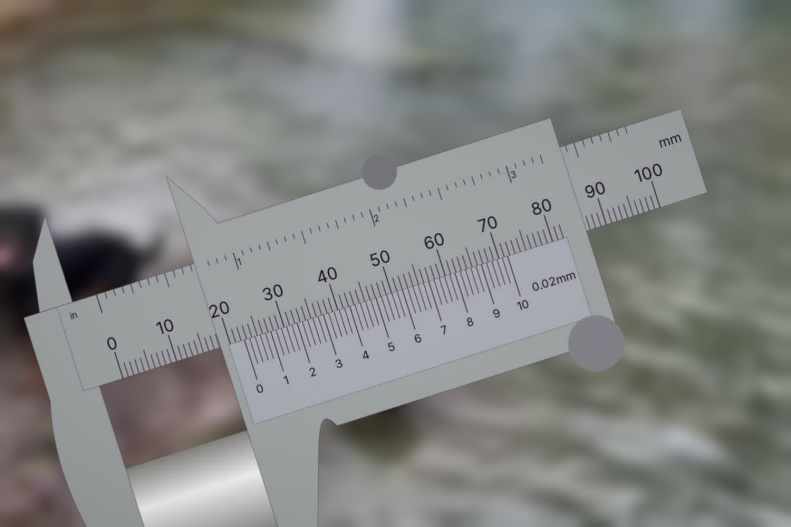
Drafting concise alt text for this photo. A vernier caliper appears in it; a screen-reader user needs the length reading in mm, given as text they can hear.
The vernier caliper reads 22.6 mm
